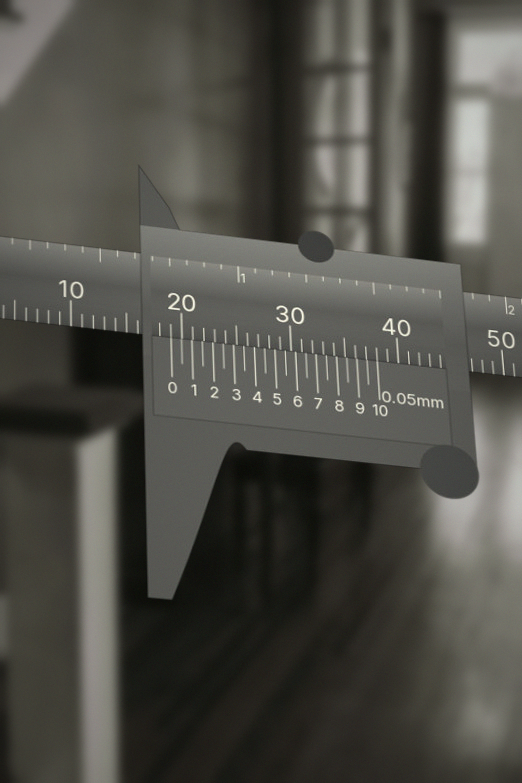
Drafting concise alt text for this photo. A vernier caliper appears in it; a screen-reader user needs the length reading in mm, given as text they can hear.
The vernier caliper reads 19.0 mm
